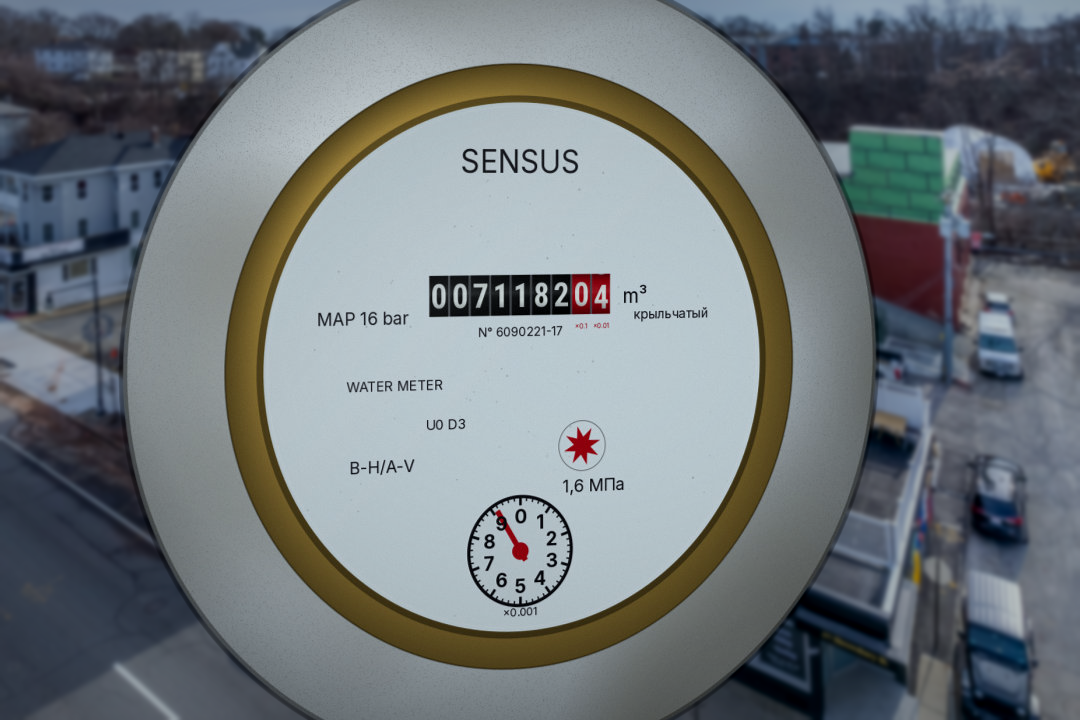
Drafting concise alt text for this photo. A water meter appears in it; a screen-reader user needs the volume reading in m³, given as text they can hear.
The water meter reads 71182.039 m³
